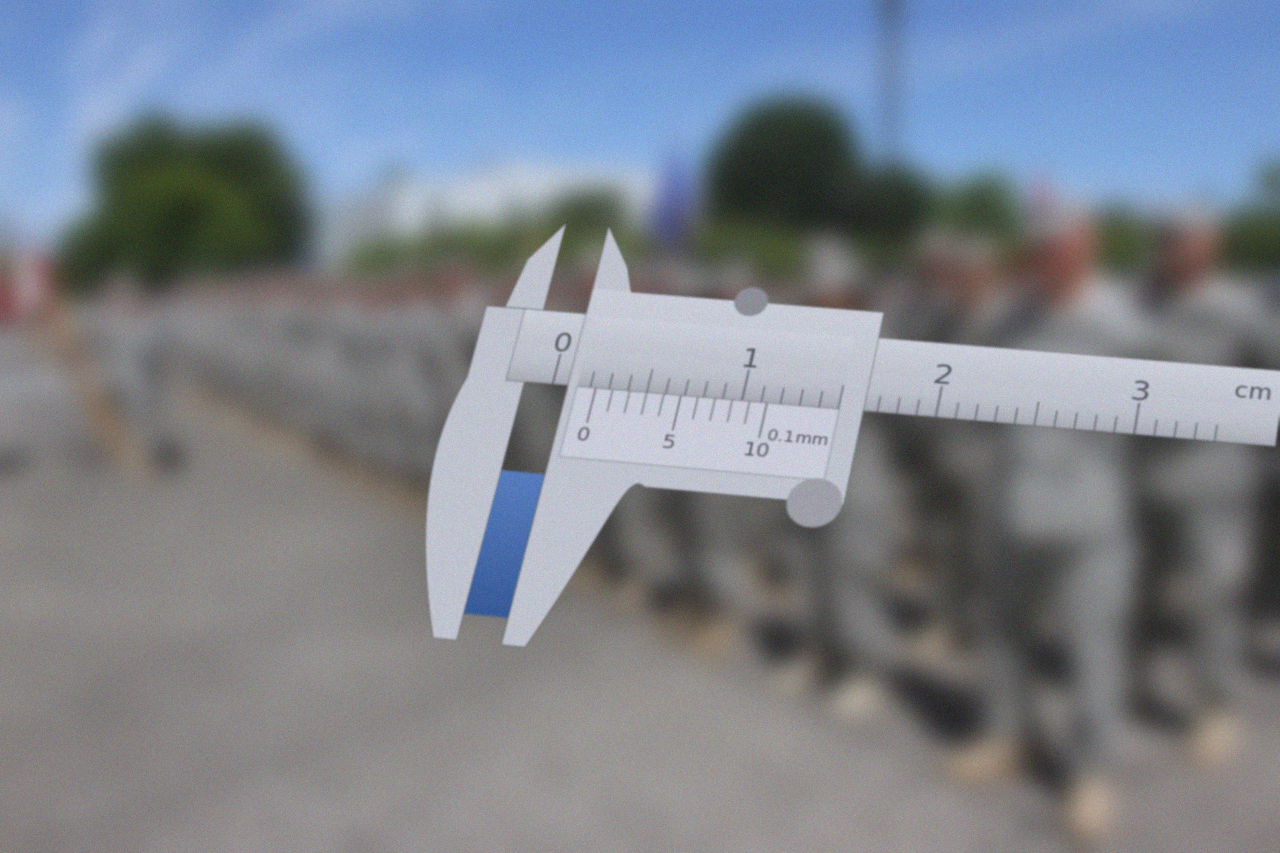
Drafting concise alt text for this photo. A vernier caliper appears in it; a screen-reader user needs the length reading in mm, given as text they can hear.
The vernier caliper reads 2.3 mm
